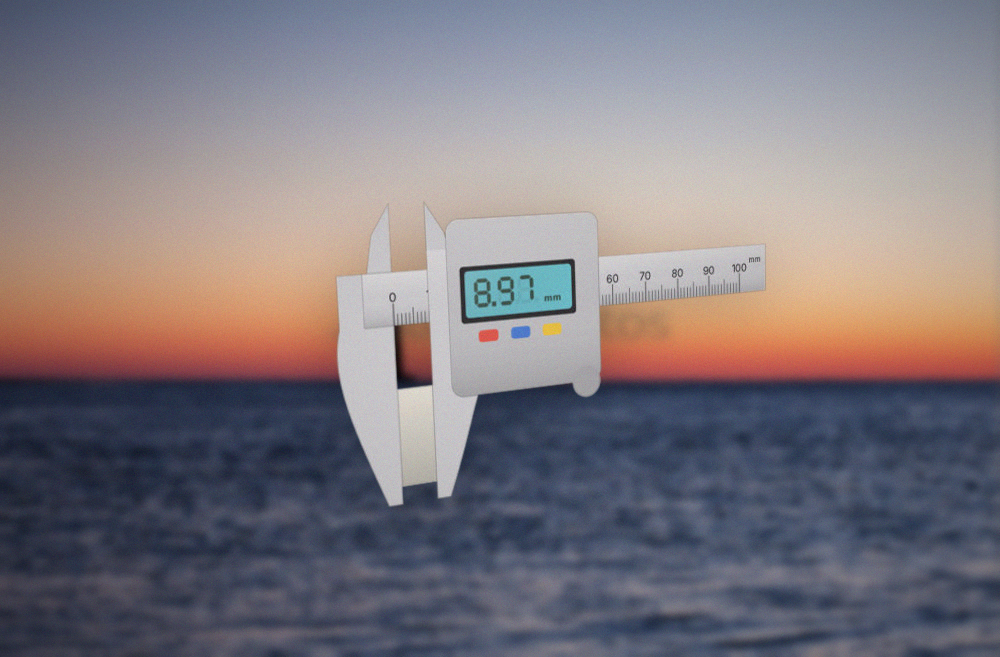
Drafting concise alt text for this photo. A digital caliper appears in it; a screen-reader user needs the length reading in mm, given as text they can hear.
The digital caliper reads 8.97 mm
